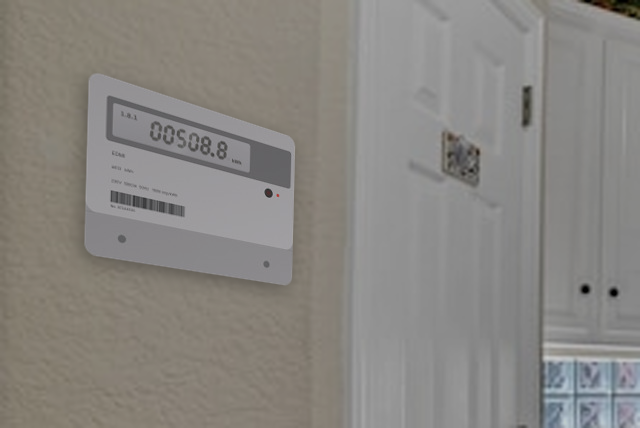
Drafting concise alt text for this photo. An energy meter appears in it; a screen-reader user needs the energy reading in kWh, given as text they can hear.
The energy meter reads 508.8 kWh
